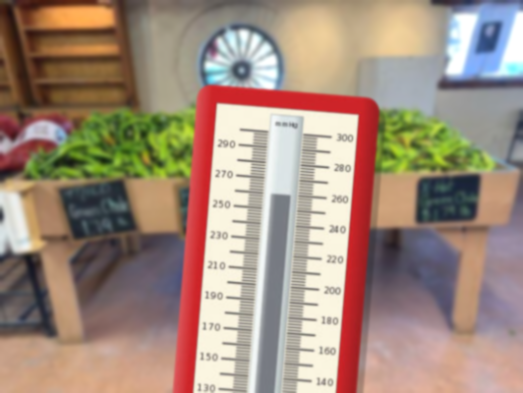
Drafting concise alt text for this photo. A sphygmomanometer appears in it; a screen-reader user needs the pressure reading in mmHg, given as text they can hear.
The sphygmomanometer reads 260 mmHg
